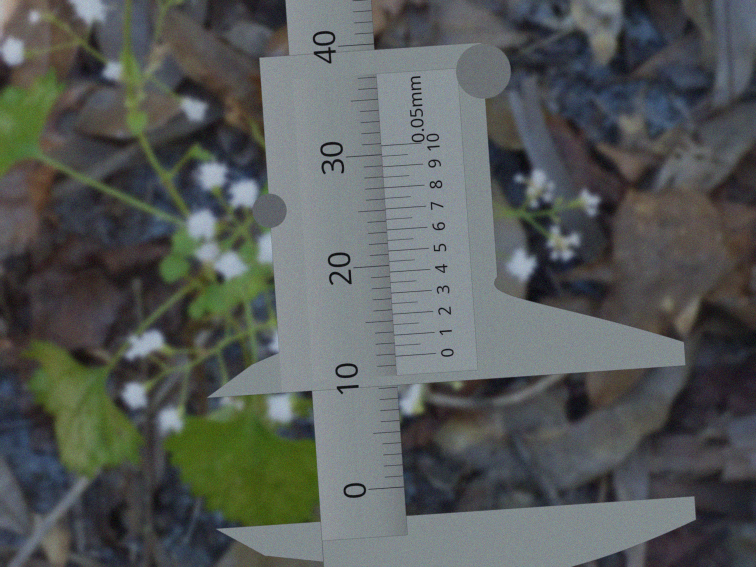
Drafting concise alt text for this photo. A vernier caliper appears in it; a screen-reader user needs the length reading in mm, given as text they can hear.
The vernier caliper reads 11.8 mm
